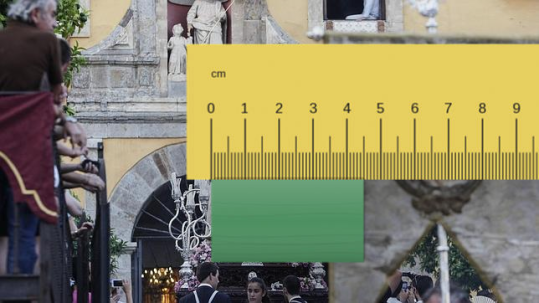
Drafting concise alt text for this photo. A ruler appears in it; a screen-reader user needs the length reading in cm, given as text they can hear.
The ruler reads 4.5 cm
